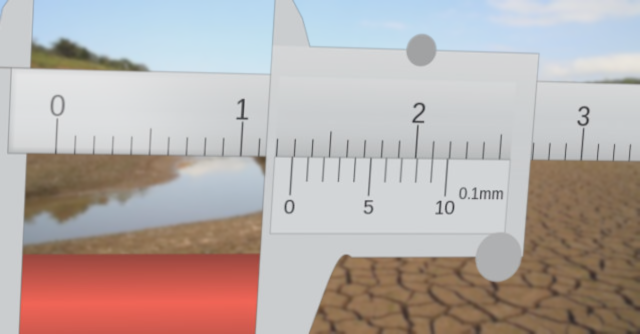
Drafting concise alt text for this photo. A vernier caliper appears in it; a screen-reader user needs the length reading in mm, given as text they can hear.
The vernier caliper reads 12.9 mm
